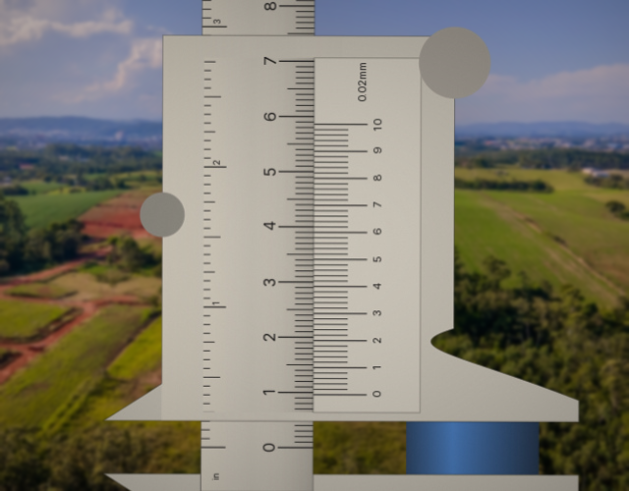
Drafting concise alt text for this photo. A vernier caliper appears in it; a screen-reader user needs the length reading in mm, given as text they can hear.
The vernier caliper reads 9.6 mm
